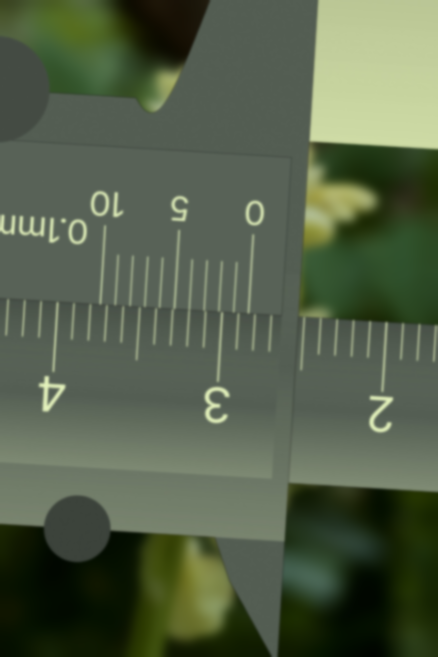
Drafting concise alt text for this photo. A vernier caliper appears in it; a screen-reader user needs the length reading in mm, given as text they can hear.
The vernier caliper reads 28.4 mm
